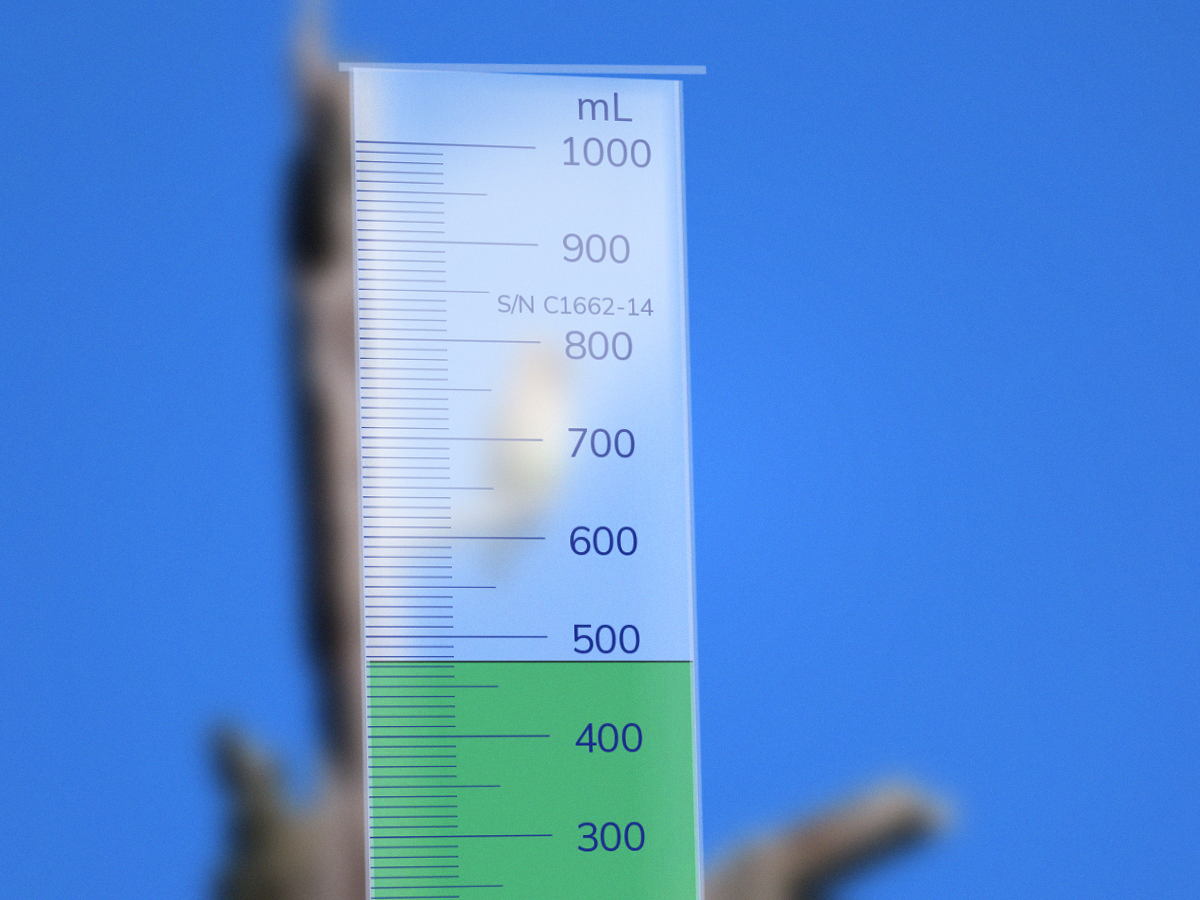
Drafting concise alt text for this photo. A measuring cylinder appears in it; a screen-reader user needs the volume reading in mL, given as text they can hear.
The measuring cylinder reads 475 mL
